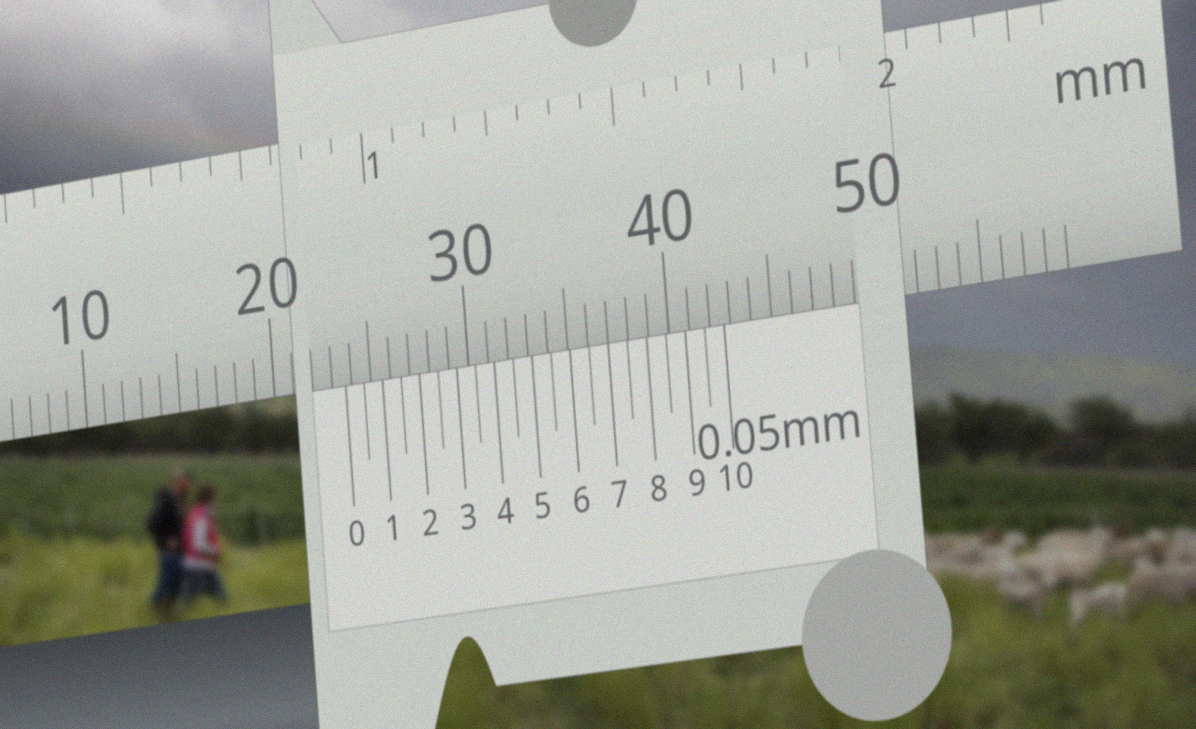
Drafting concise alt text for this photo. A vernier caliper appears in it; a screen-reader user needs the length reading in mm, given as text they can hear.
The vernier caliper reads 23.7 mm
